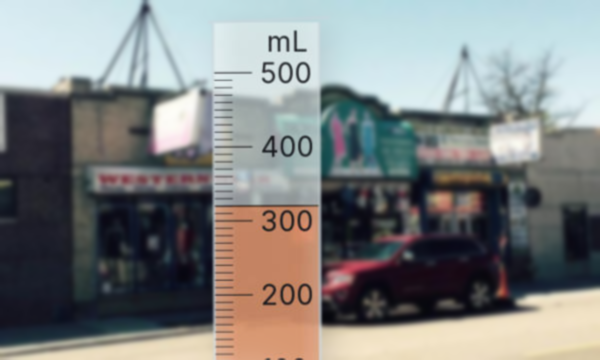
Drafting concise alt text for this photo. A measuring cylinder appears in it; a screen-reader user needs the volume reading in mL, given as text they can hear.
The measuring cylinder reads 320 mL
